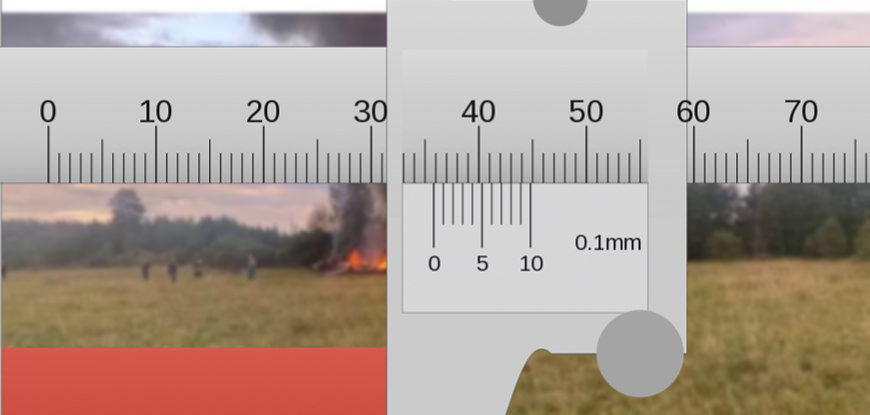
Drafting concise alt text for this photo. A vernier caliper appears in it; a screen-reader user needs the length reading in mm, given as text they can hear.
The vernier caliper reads 35.8 mm
